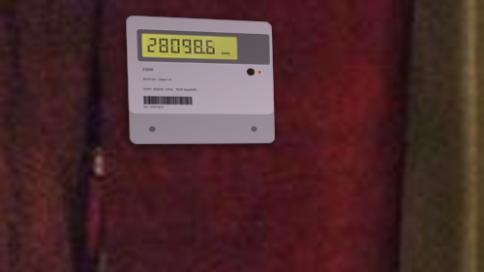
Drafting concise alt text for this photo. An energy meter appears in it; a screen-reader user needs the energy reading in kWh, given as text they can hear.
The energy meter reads 28098.6 kWh
